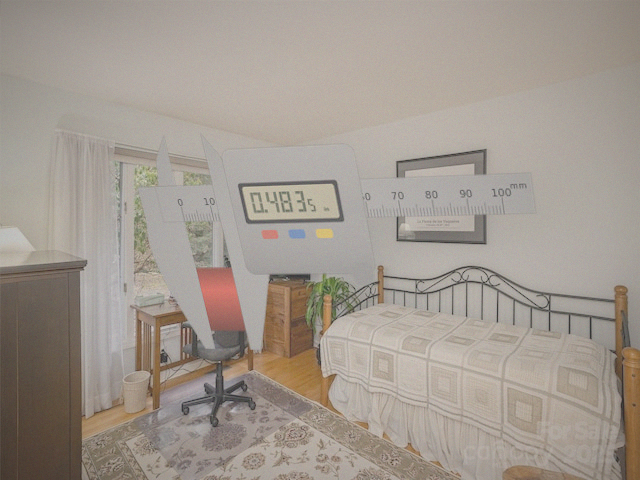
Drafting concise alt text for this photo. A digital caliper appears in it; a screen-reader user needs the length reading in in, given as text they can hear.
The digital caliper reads 0.4835 in
